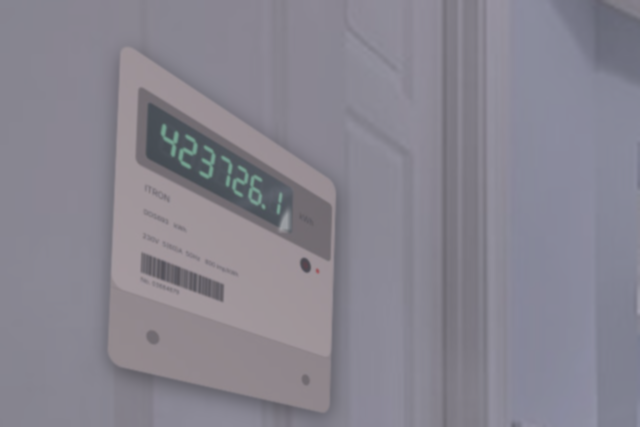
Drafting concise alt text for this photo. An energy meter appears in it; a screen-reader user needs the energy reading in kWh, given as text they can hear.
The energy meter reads 423726.1 kWh
